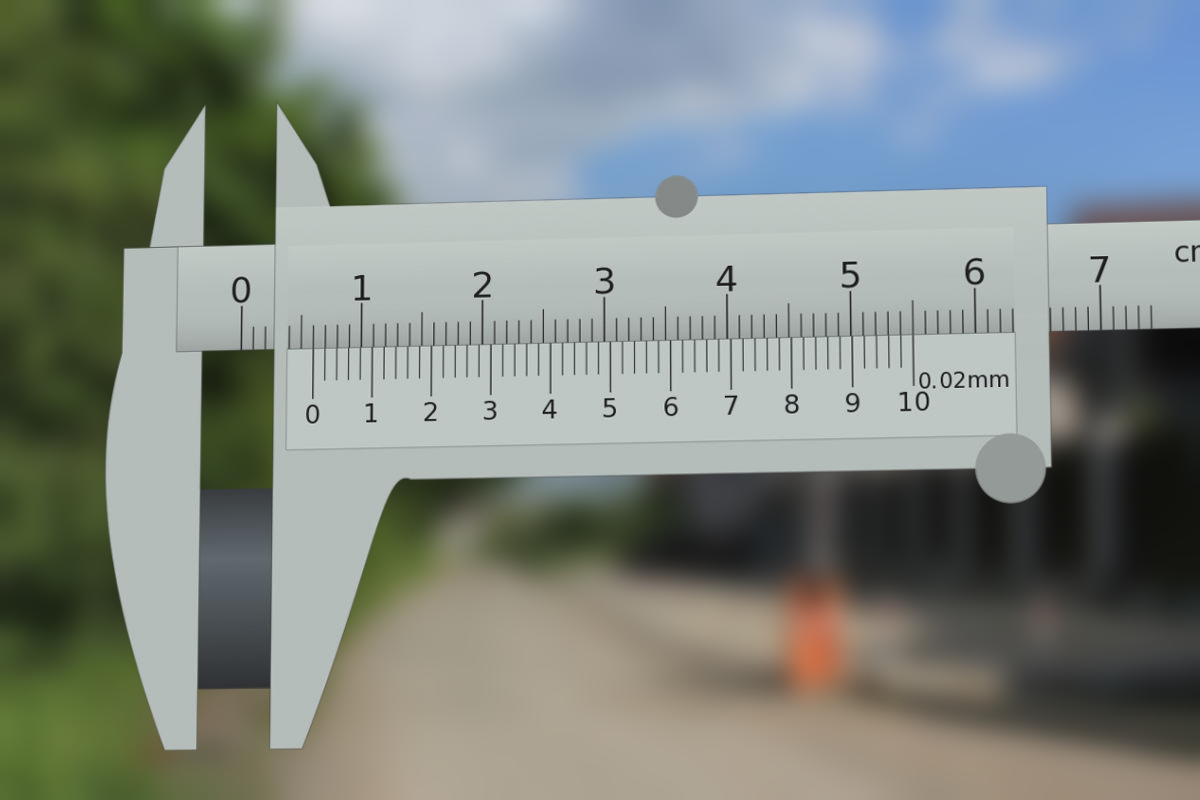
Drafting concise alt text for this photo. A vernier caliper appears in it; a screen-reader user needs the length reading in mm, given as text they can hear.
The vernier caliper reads 6.0 mm
